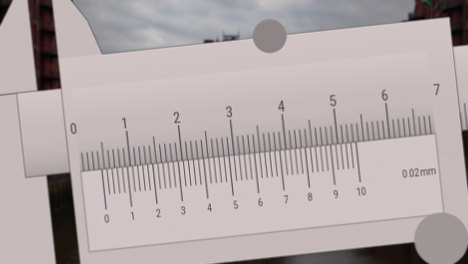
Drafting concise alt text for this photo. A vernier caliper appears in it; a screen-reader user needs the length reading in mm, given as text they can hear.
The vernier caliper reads 4.5 mm
